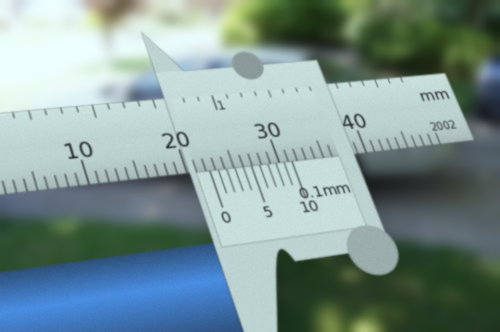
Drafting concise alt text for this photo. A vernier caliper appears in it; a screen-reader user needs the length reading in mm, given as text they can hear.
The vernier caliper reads 22.4 mm
